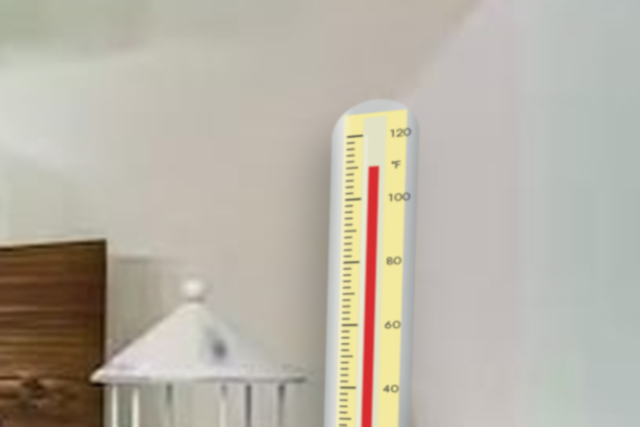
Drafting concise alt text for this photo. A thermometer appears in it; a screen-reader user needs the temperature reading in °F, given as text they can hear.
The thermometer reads 110 °F
